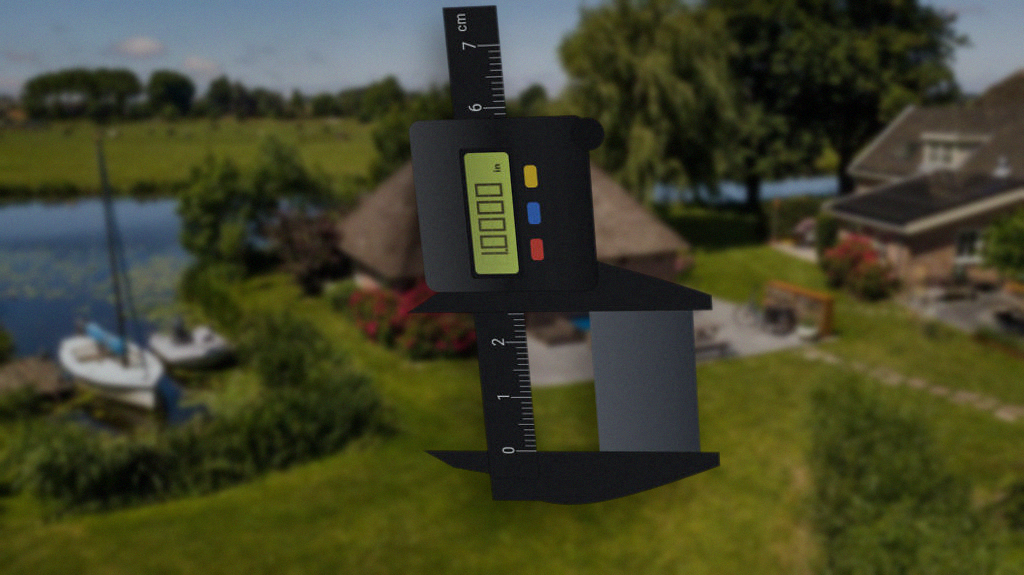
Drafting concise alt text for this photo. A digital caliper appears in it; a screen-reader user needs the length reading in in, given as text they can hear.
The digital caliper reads 1.0000 in
